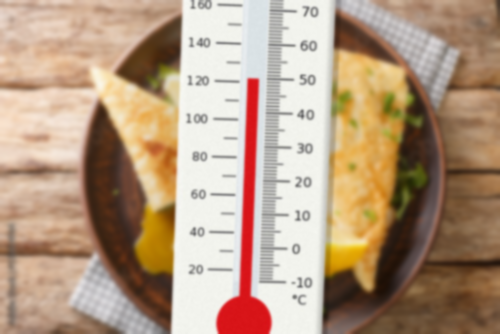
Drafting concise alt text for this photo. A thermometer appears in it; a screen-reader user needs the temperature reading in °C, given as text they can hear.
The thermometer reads 50 °C
